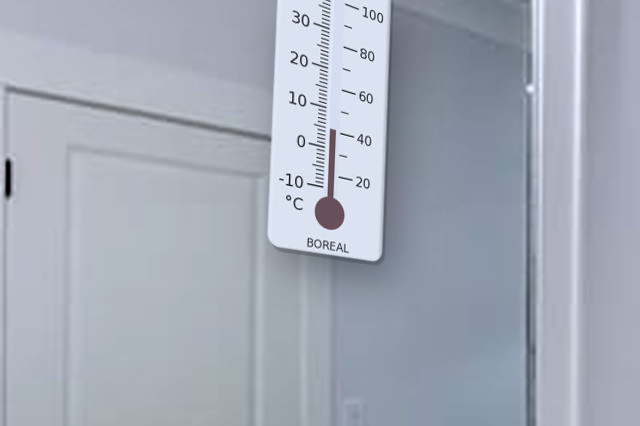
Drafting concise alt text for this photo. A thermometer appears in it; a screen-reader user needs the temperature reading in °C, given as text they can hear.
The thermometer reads 5 °C
